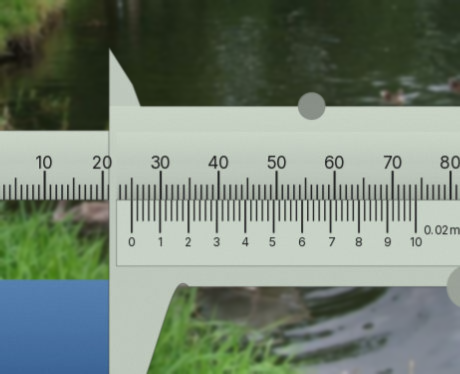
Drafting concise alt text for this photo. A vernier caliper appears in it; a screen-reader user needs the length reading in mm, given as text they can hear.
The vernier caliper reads 25.0 mm
